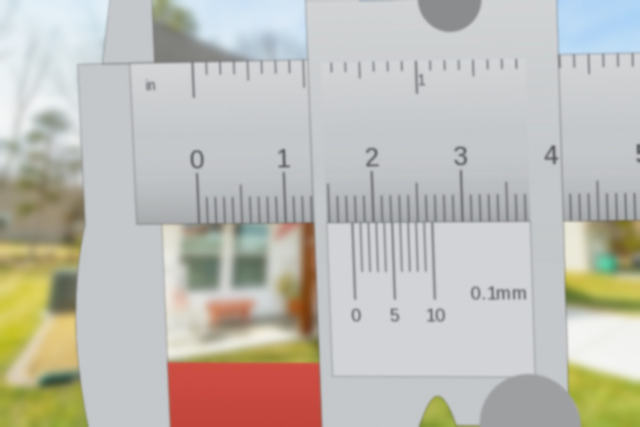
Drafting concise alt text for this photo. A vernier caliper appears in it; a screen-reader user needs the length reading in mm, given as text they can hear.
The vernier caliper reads 17.6 mm
